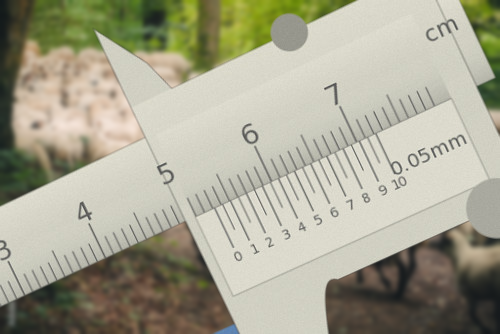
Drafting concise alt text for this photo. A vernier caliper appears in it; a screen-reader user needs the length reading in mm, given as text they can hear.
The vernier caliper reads 53.2 mm
